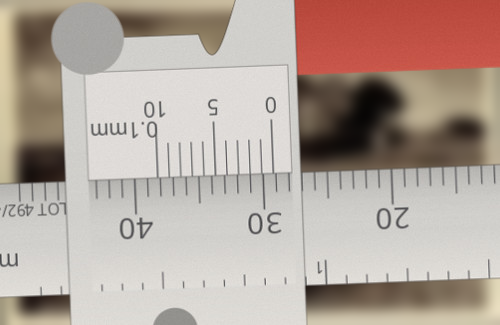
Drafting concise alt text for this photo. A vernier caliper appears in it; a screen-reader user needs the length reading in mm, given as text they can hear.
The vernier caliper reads 29.2 mm
